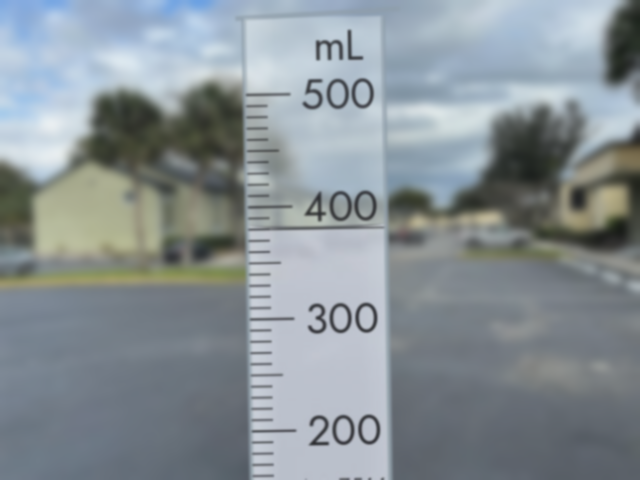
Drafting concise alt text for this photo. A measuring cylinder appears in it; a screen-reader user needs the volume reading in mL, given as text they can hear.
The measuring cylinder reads 380 mL
